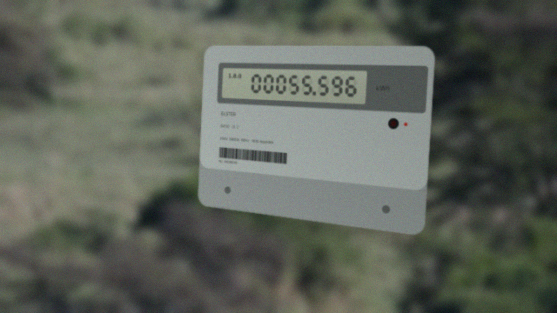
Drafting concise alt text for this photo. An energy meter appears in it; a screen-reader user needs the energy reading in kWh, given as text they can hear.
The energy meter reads 55.596 kWh
